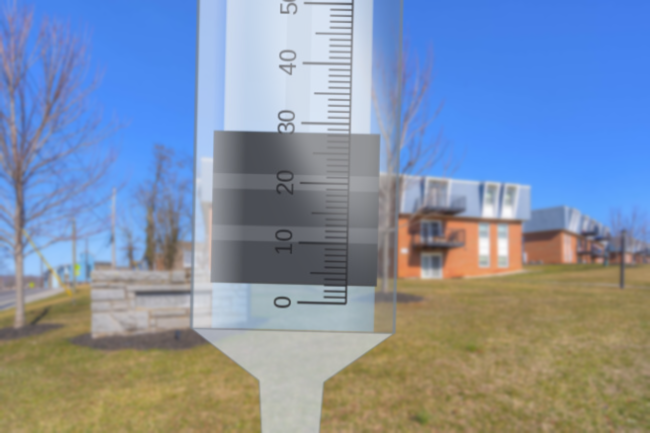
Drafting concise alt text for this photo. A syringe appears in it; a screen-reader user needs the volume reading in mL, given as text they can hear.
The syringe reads 3 mL
